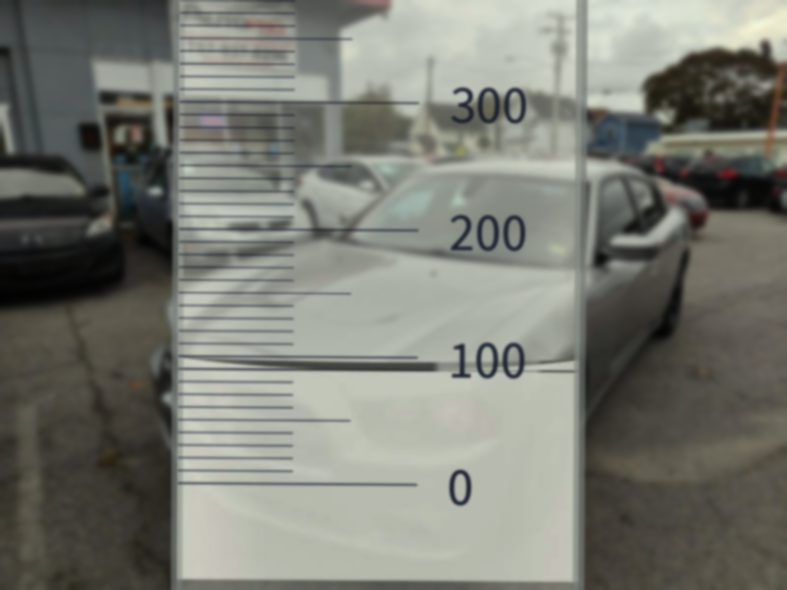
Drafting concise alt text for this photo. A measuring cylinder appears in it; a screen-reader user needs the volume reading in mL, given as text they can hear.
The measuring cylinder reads 90 mL
